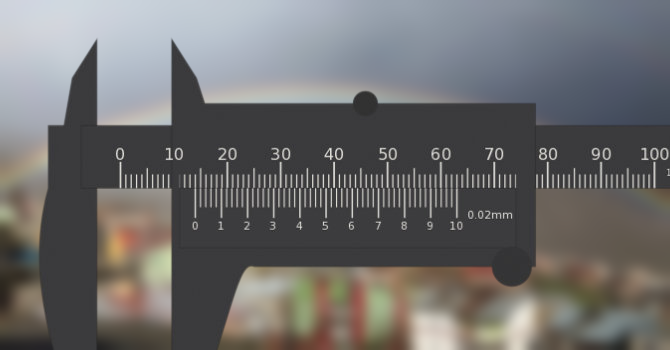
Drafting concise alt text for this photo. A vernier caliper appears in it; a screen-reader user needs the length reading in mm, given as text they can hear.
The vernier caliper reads 14.0 mm
